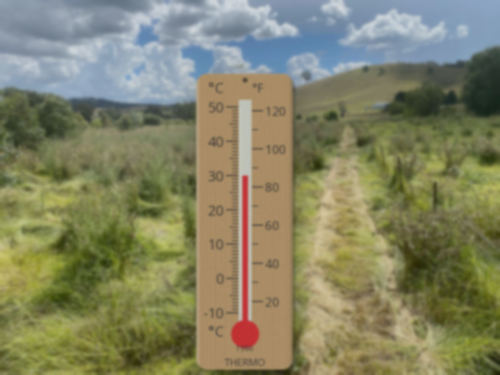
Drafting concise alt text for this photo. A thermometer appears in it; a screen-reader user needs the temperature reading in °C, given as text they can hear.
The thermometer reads 30 °C
